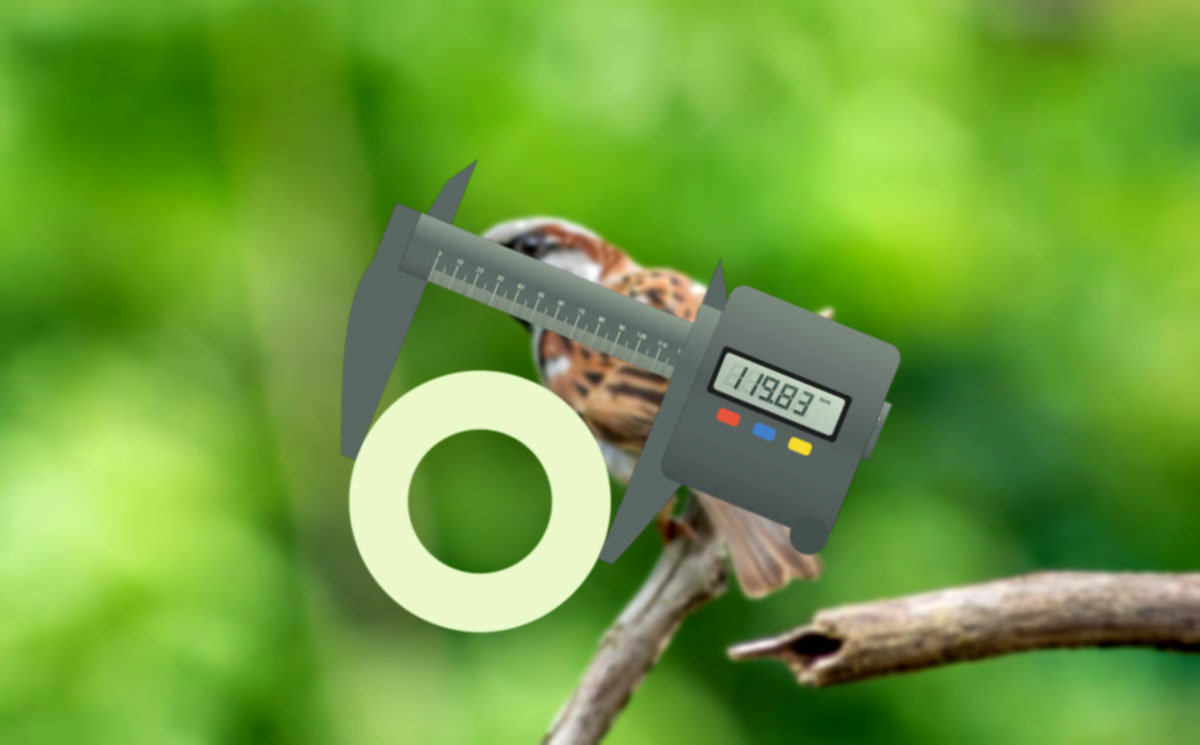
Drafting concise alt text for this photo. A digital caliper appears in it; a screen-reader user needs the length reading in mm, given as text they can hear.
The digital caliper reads 119.83 mm
